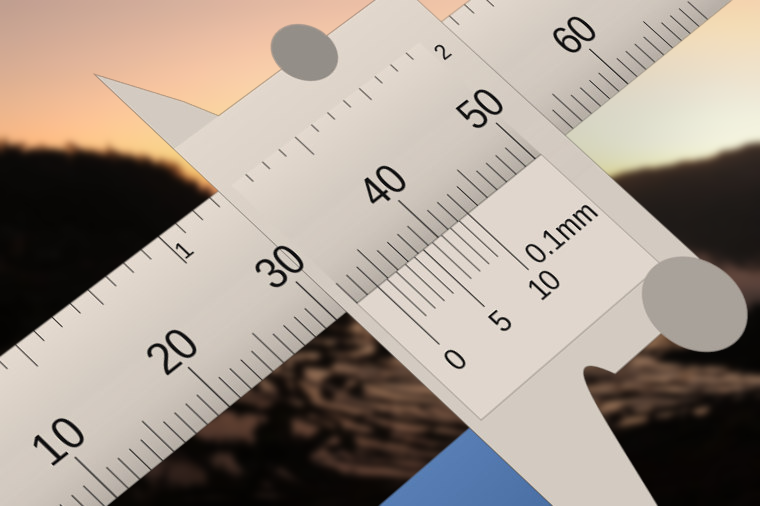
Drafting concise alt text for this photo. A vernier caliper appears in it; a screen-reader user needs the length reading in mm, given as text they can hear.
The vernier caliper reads 34.0 mm
